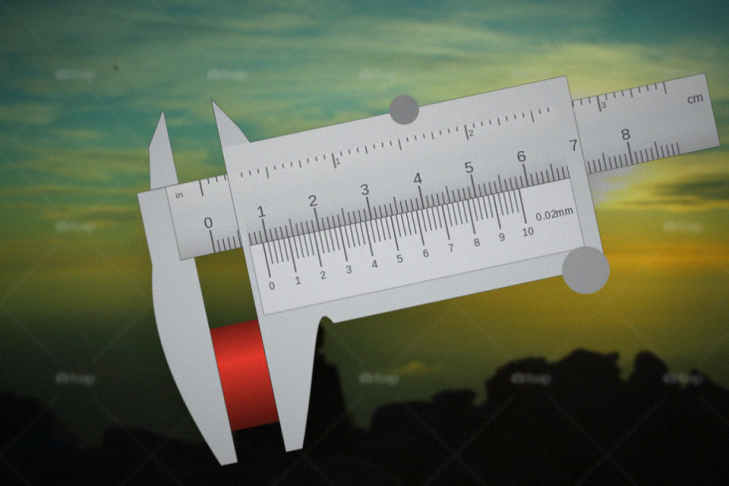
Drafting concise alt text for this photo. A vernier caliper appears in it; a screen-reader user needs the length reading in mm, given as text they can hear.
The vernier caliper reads 9.2 mm
